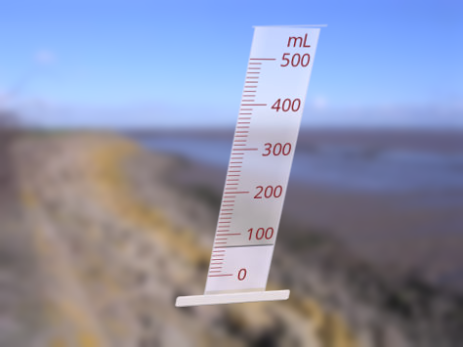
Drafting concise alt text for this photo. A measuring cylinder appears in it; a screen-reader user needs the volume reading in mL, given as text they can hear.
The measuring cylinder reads 70 mL
